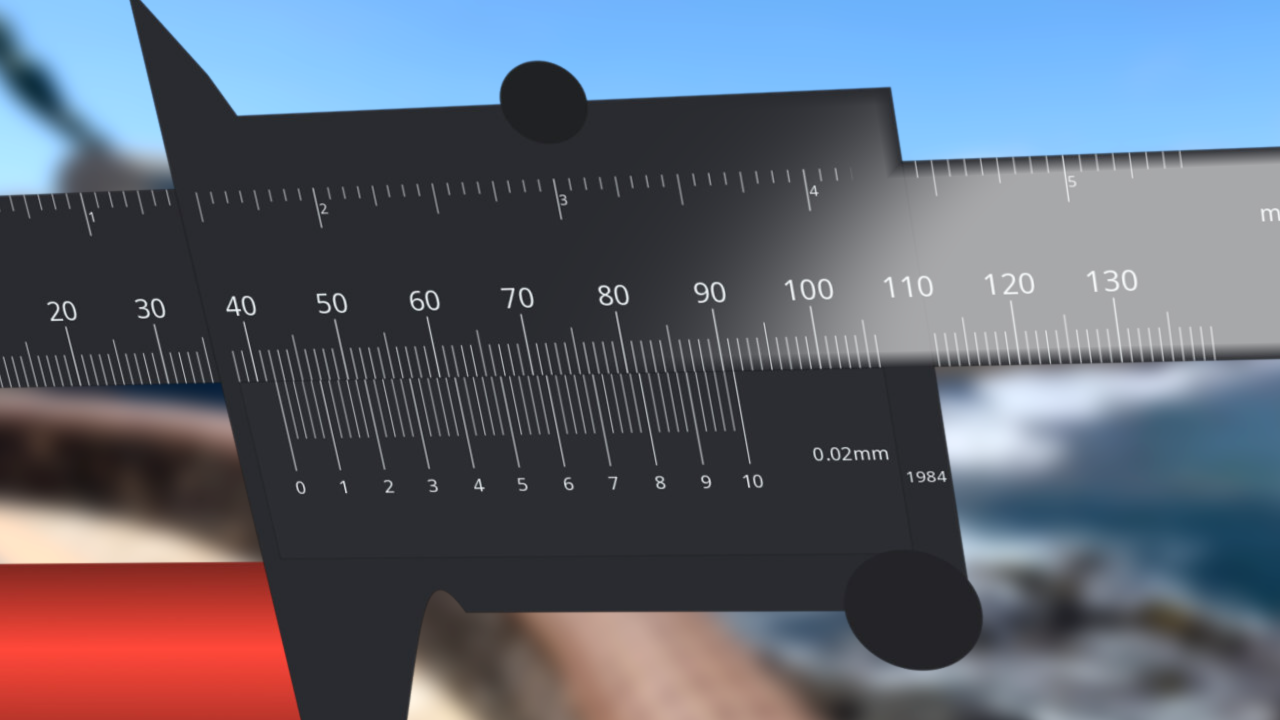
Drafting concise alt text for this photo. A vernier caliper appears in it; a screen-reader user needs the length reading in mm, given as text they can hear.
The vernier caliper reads 42.0 mm
